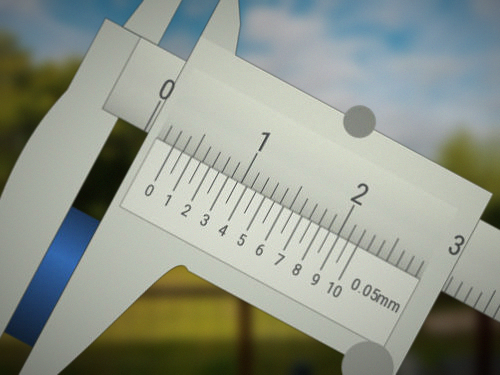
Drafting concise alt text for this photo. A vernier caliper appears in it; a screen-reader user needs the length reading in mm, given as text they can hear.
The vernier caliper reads 3.0 mm
